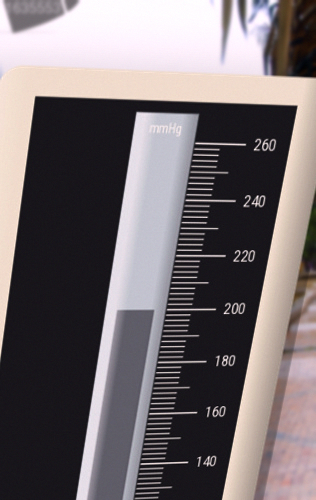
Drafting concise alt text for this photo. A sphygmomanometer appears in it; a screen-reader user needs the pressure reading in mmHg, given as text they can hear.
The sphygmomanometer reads 200 mmHg
